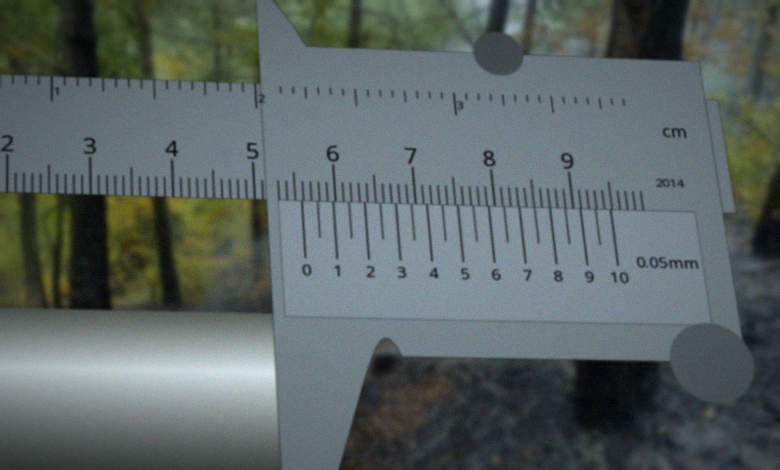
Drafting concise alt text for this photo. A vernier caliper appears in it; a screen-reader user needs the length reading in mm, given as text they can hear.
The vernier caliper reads 55.8 mm
